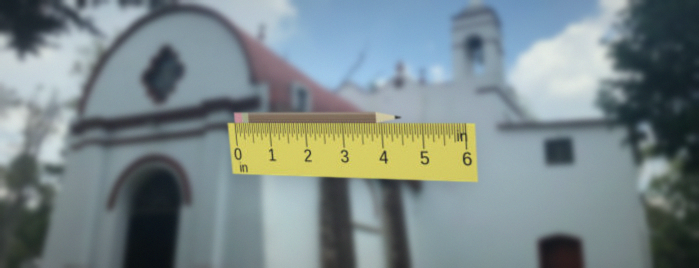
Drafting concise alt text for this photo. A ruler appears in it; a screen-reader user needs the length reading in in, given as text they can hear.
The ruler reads 4.5 in
